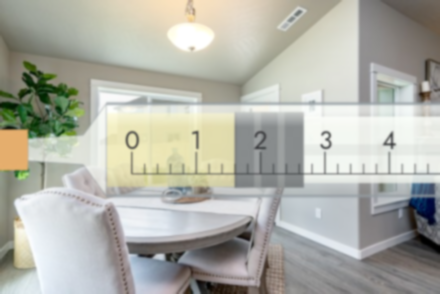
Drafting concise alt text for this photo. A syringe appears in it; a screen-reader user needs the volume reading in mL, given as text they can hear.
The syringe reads 1.6 mL
